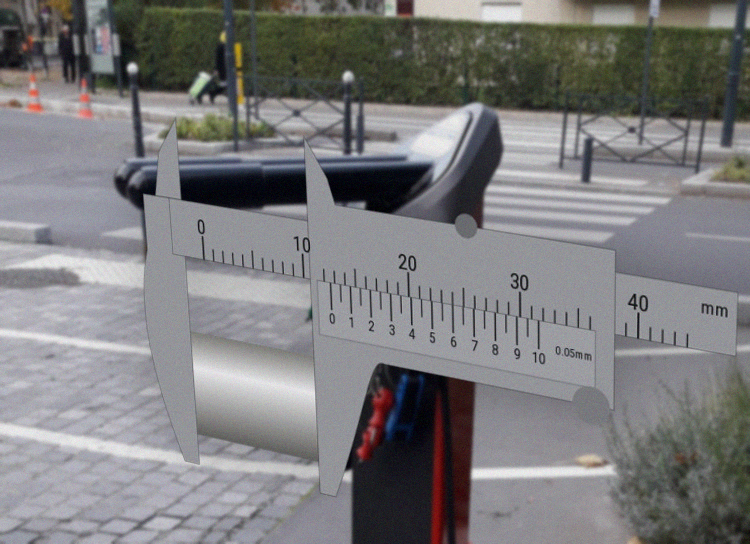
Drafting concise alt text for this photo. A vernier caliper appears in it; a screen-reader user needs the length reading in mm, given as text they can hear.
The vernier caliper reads 12.6 mm
